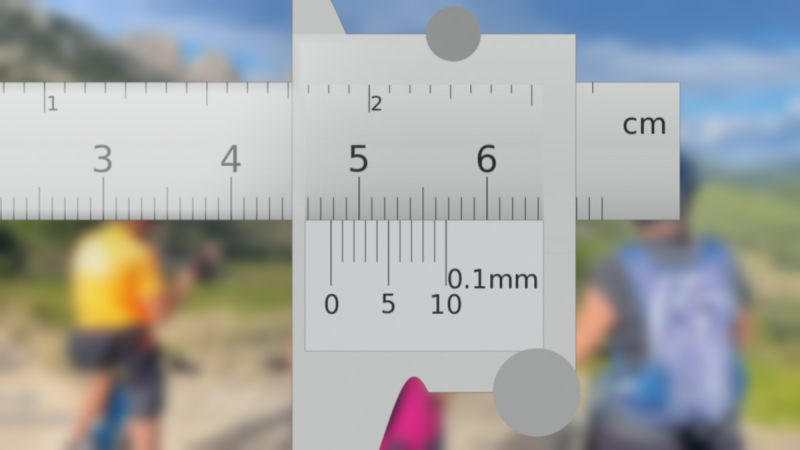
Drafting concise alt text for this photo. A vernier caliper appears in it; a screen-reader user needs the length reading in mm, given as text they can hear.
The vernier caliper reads 47.8 mm
